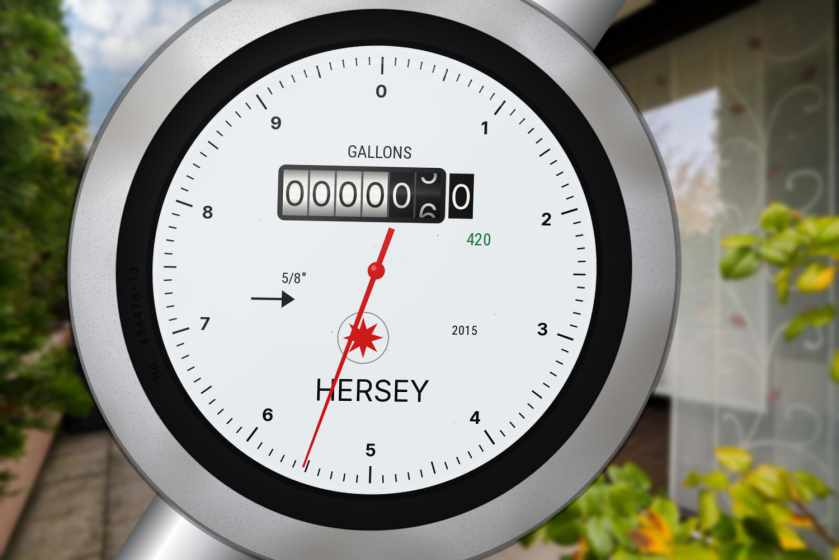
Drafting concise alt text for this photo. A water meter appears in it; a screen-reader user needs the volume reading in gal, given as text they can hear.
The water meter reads 55.5 gal
